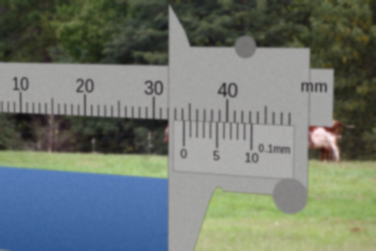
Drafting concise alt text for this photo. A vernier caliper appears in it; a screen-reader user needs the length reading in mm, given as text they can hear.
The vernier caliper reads 34.2 mm
